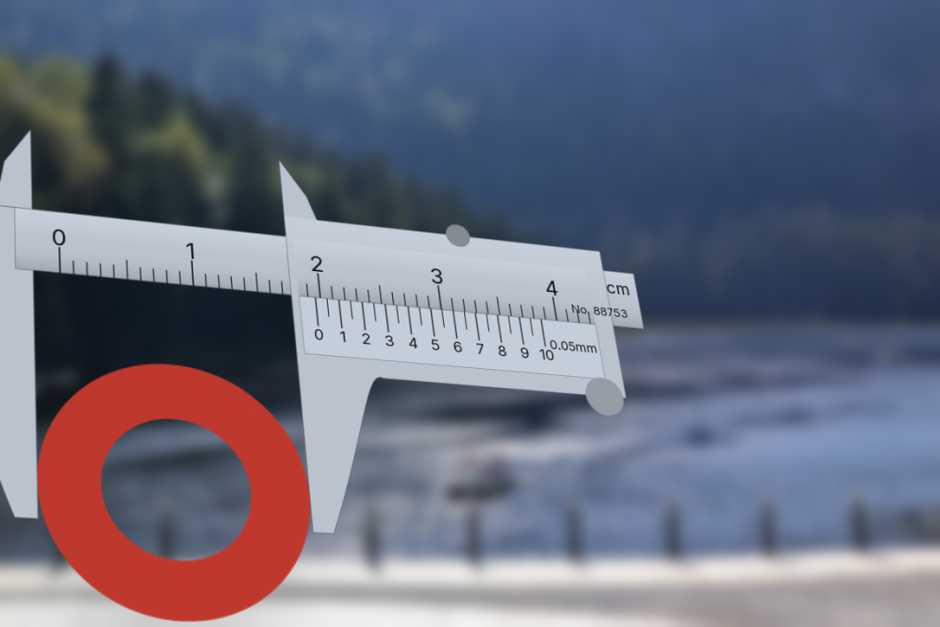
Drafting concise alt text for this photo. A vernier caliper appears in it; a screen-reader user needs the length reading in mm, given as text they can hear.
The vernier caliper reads 19.6 mm
